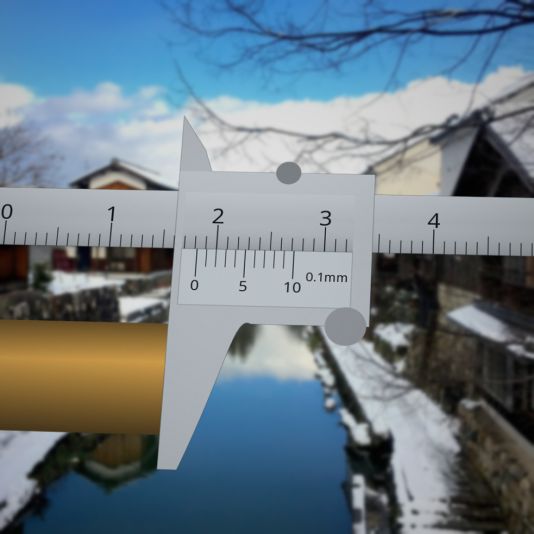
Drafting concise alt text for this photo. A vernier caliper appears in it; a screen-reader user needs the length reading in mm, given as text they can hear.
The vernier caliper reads 18.2 mm
